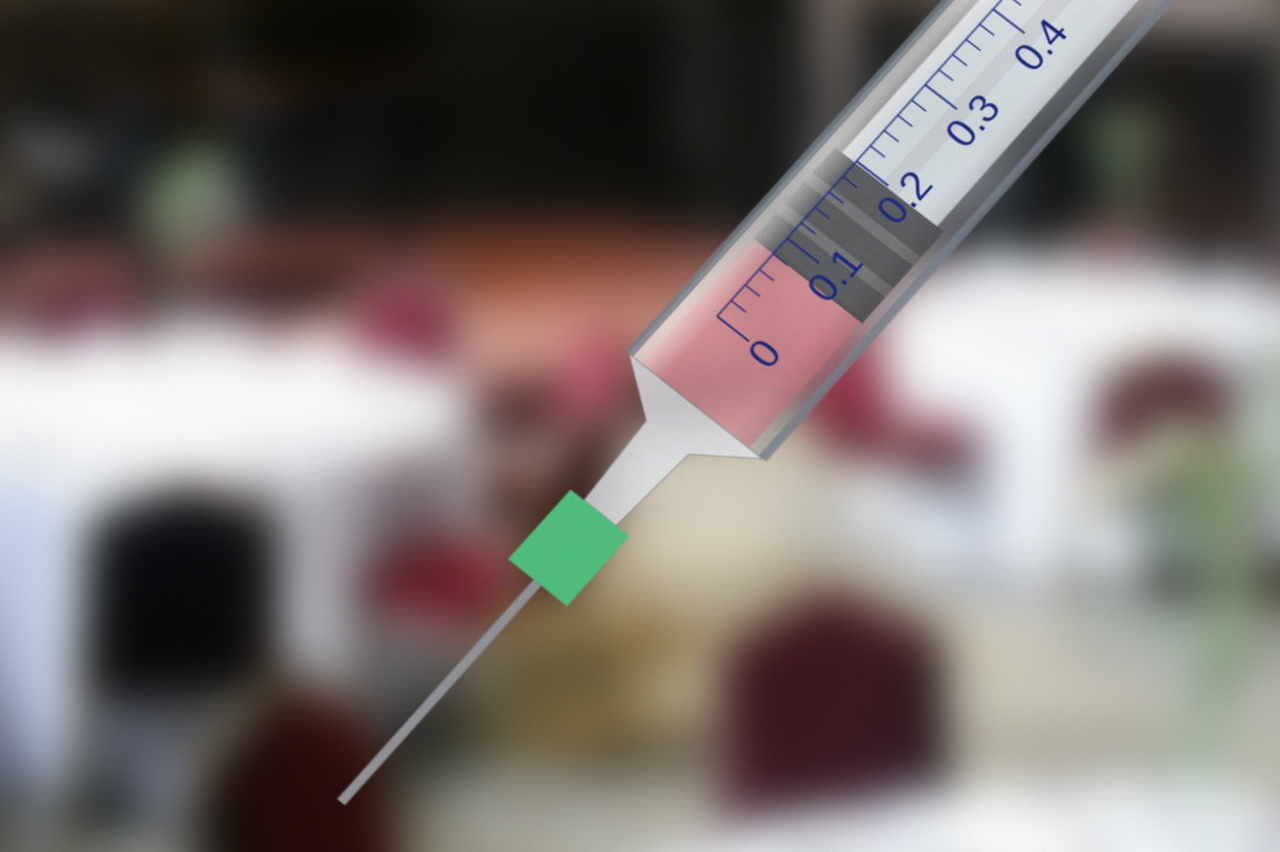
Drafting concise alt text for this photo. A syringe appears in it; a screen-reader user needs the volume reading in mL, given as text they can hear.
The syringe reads 0.08 mL
